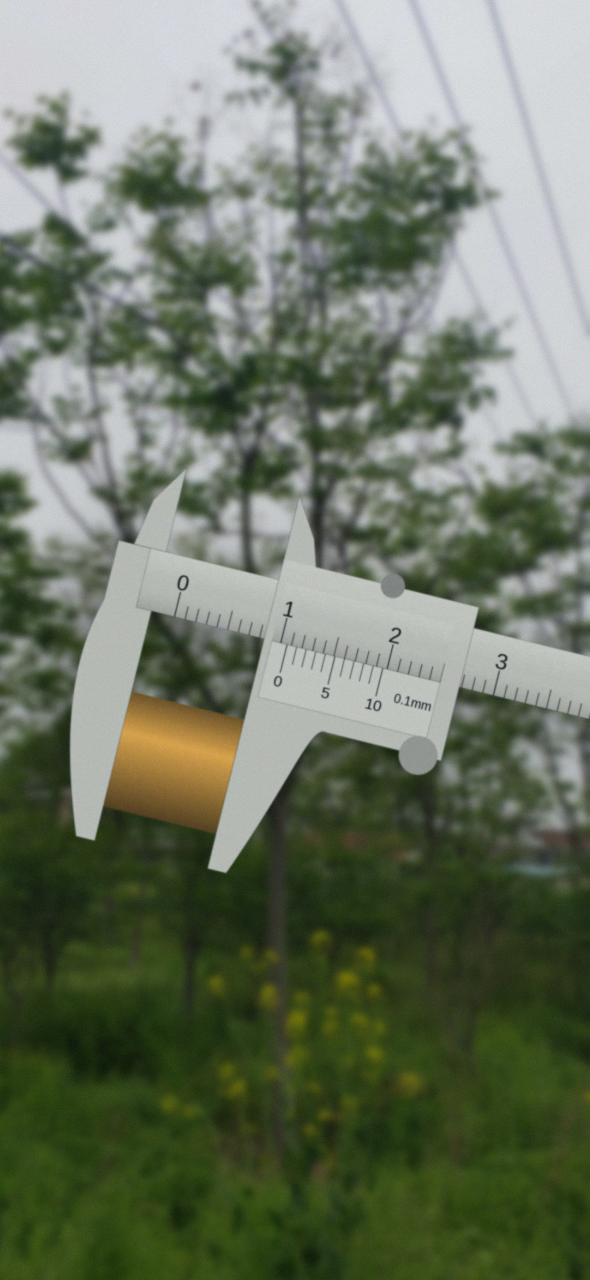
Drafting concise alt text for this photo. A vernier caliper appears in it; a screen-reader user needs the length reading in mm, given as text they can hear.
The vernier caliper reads 10.6 mm
